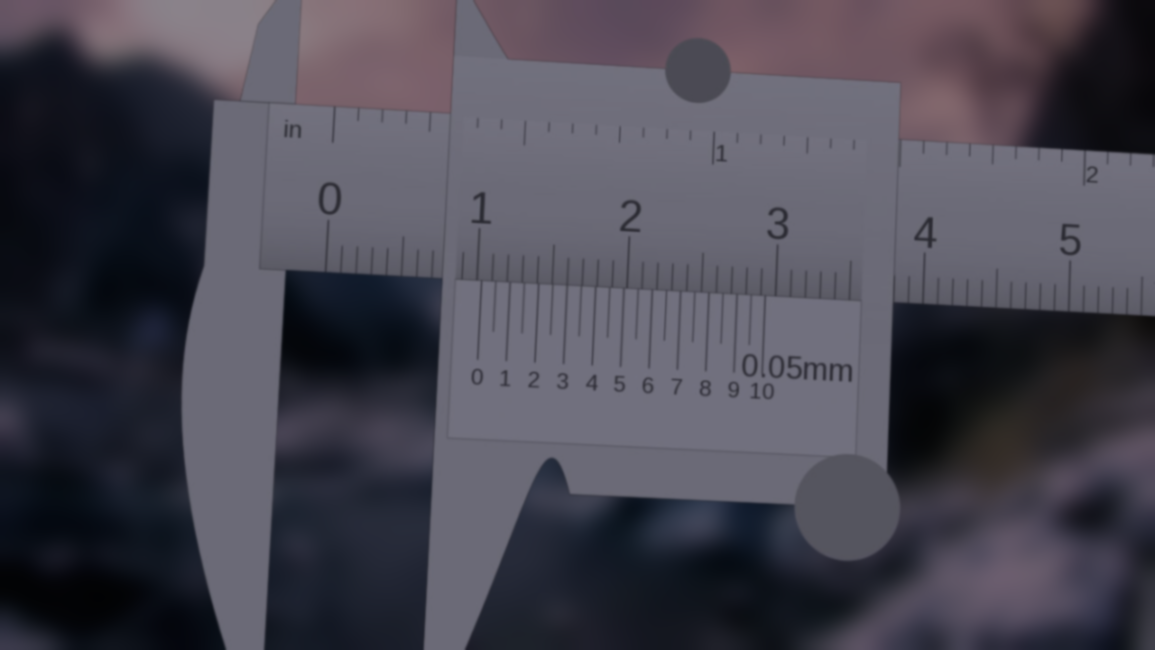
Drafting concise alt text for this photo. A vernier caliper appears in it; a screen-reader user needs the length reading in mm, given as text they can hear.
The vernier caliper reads 10.3 mm
